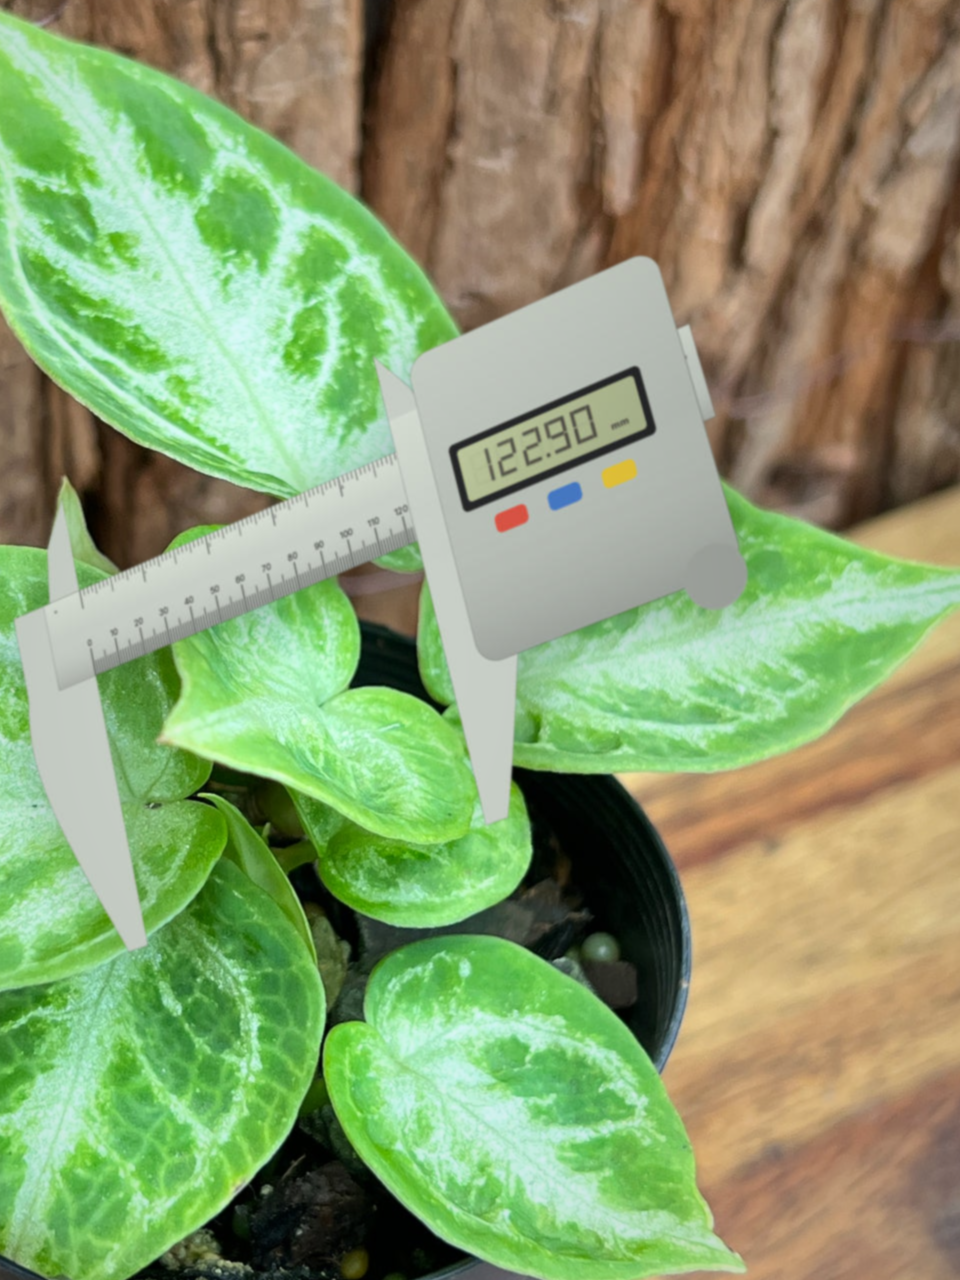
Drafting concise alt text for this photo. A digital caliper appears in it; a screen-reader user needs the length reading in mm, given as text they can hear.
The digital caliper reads 122.90 mm
